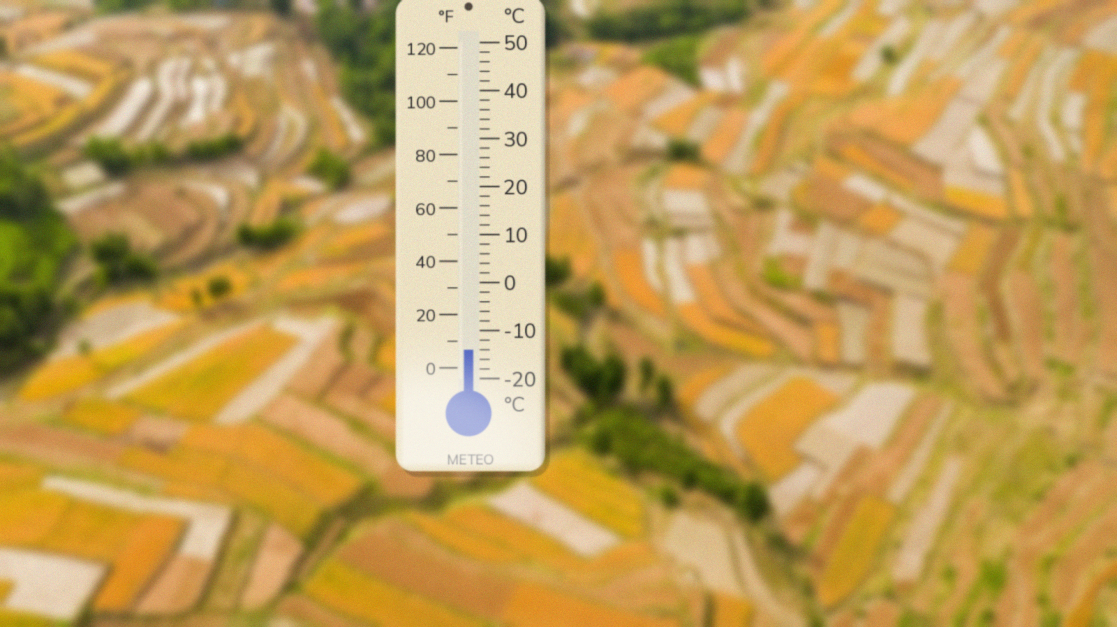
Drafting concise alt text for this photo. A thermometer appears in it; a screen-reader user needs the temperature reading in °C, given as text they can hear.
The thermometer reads -14 °C
